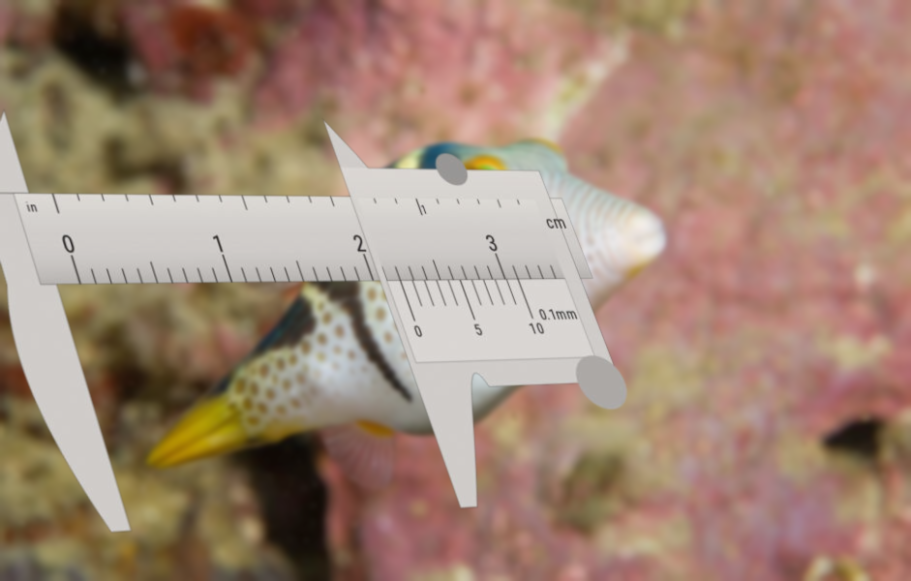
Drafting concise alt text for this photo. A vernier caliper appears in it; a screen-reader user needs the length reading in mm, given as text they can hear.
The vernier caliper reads 22.0 mm
